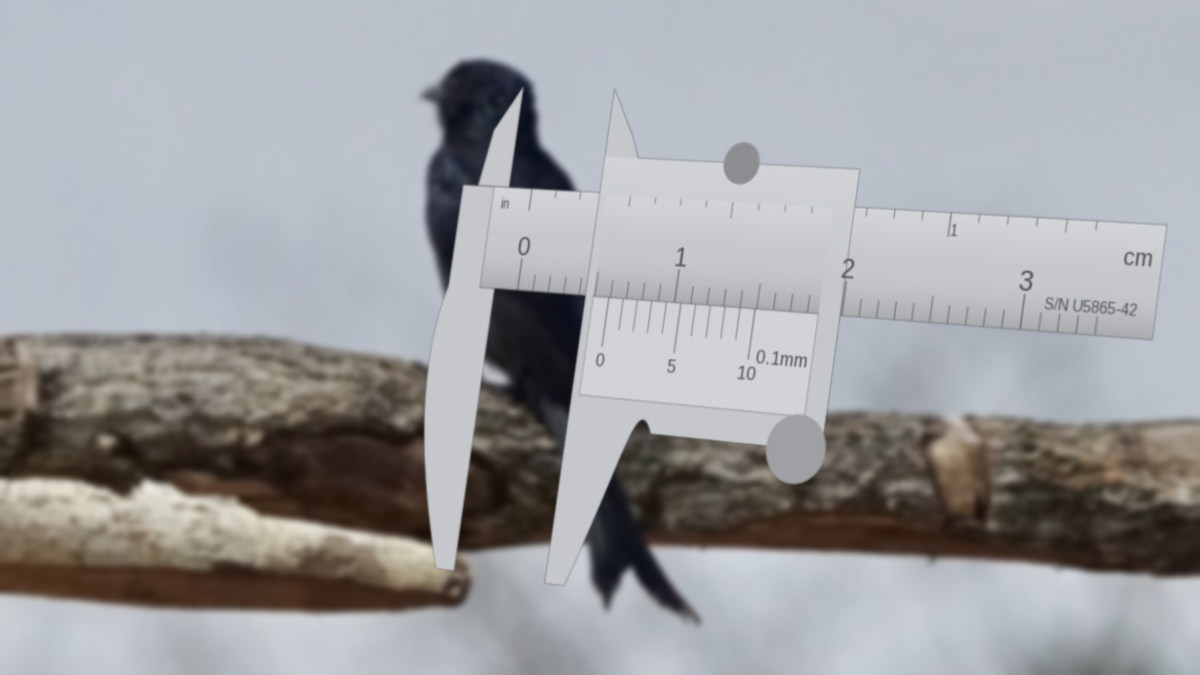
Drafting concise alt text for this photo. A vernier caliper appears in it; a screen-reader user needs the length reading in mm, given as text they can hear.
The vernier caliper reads 5.9 mm
